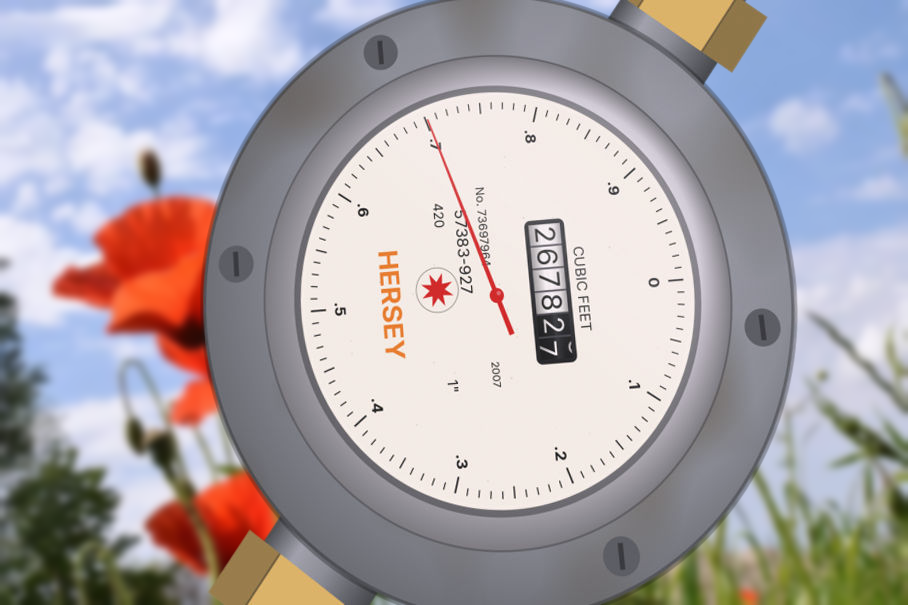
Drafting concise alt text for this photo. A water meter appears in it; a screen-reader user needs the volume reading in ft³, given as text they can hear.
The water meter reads 267826.70 ft³
